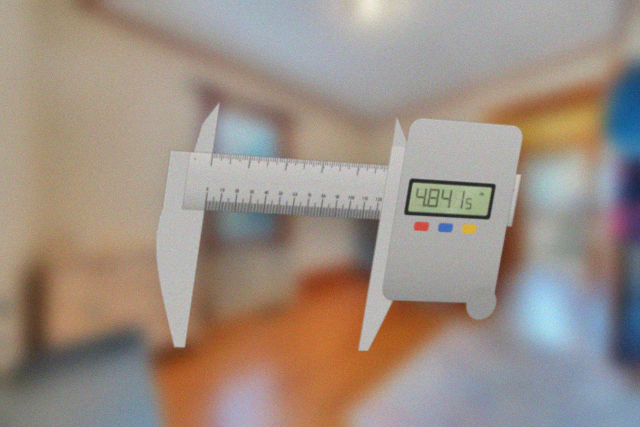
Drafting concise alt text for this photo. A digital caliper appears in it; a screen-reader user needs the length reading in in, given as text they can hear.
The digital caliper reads 4.8415 in
